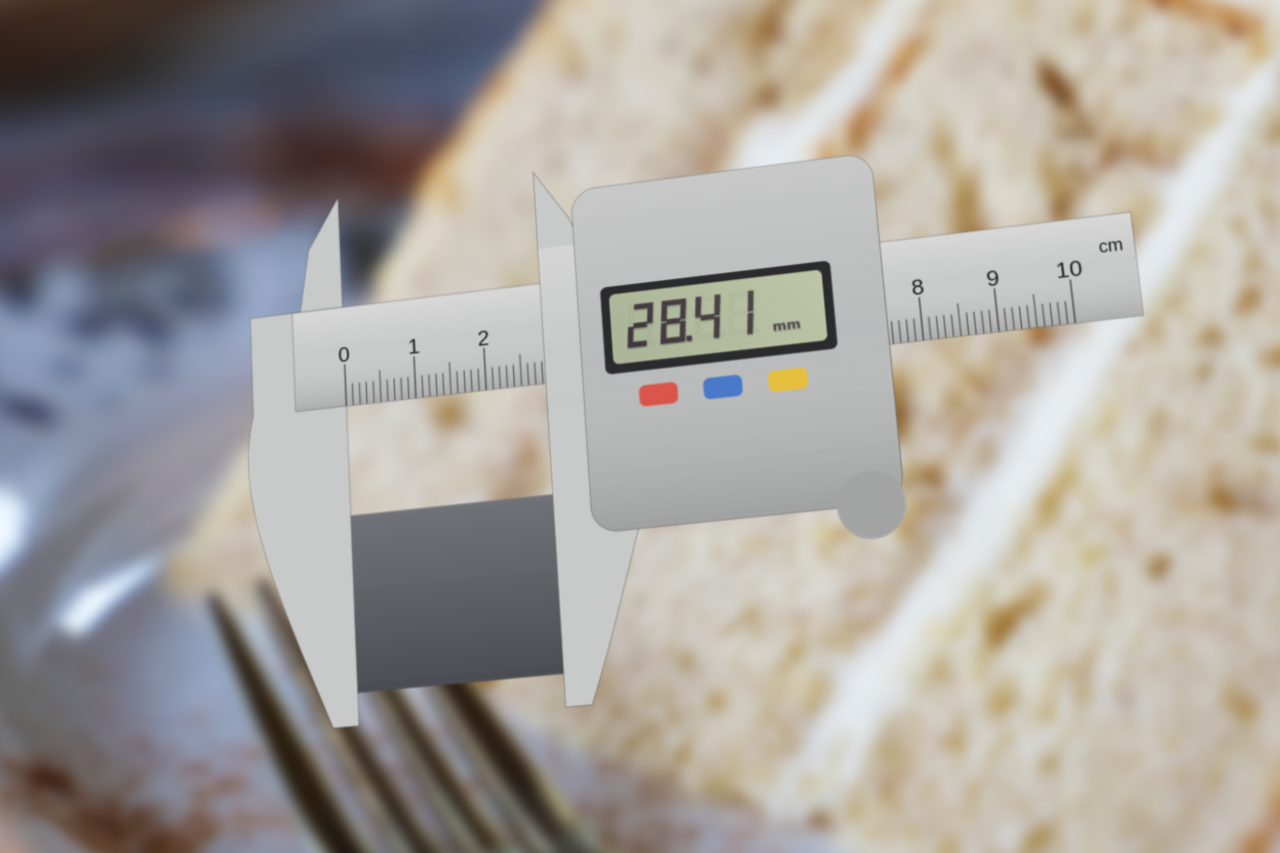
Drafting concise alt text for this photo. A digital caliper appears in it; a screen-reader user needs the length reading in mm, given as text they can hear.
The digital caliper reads 28.41 mm
